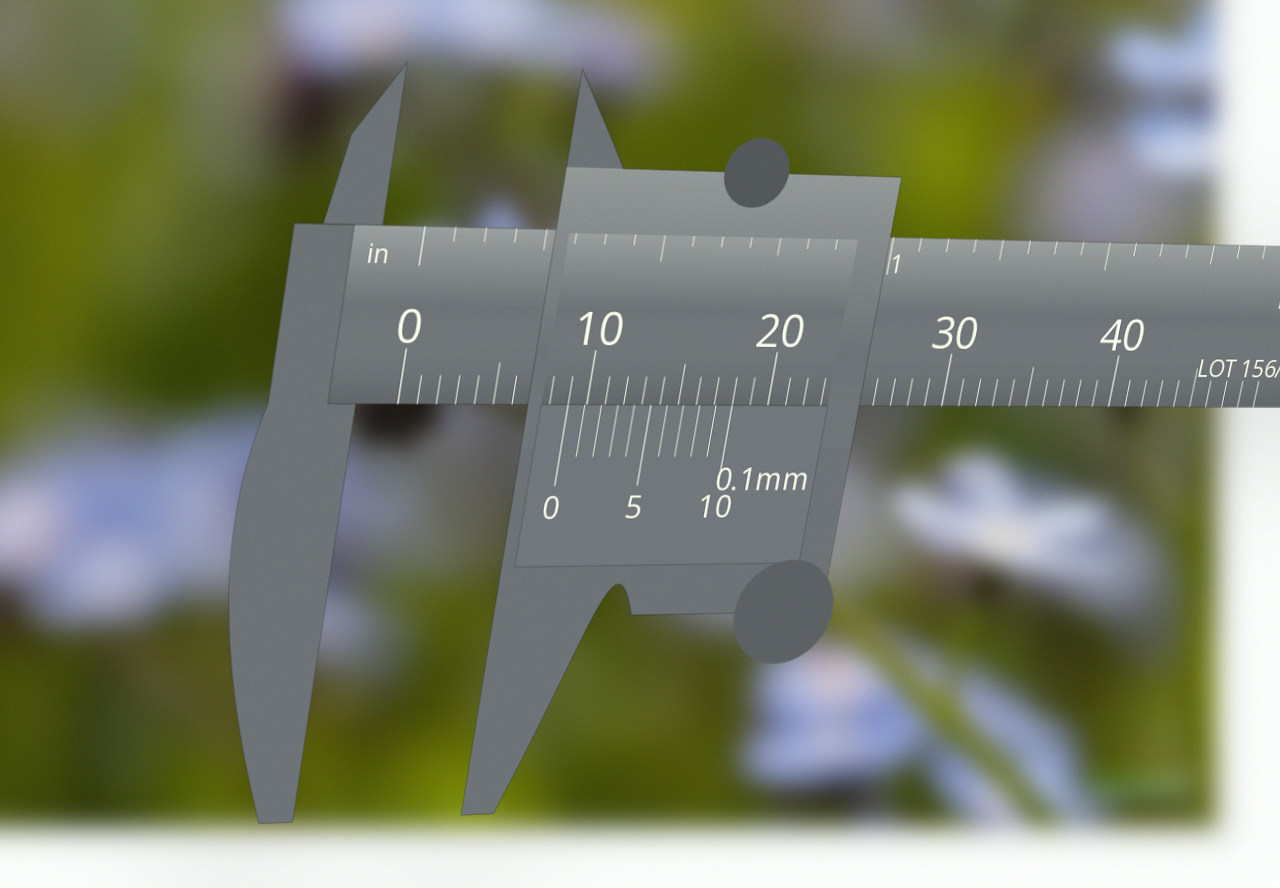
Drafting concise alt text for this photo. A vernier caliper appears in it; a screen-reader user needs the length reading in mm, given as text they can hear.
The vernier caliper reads 9.0 mm
